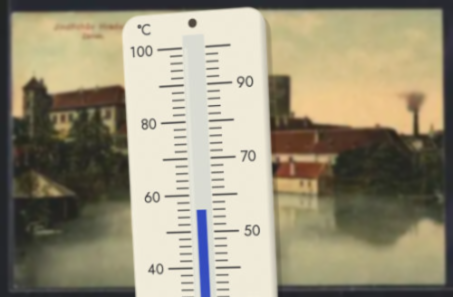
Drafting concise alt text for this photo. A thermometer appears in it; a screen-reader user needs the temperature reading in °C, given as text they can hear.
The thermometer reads 56 °C
